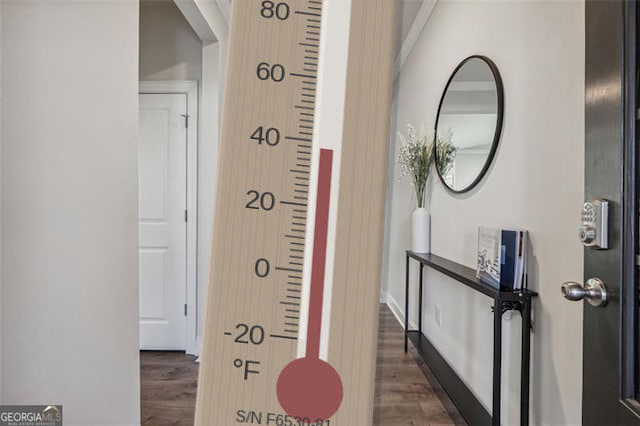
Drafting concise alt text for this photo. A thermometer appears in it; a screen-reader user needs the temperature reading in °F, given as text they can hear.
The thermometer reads 38 °F
